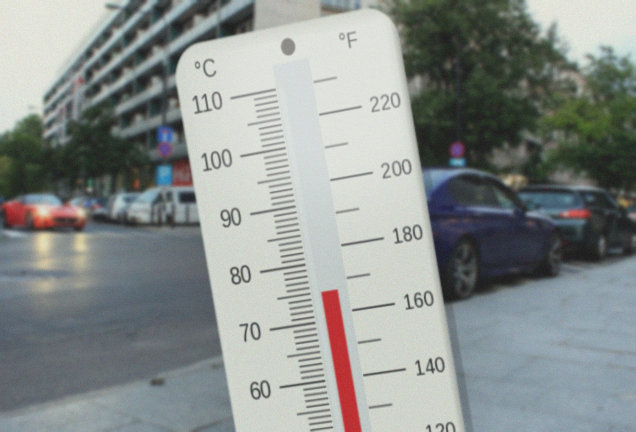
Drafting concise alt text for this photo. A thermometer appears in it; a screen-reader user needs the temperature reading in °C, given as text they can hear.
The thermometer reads 75 °C
